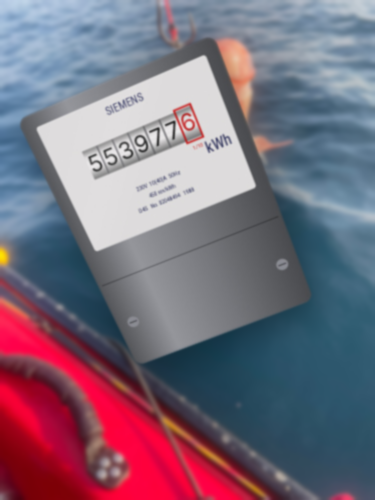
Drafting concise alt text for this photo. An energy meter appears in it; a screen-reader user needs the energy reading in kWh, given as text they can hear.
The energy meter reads 553977.6 kWh
